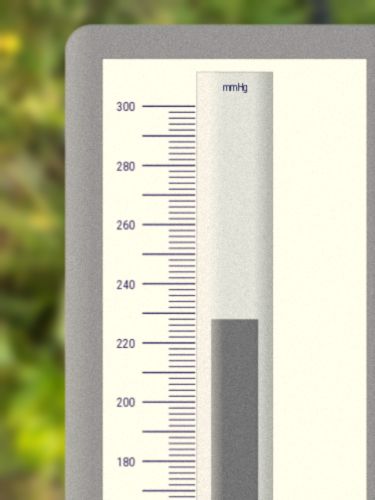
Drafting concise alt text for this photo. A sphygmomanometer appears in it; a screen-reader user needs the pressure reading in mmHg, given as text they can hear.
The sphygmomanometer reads 228 mmHg
